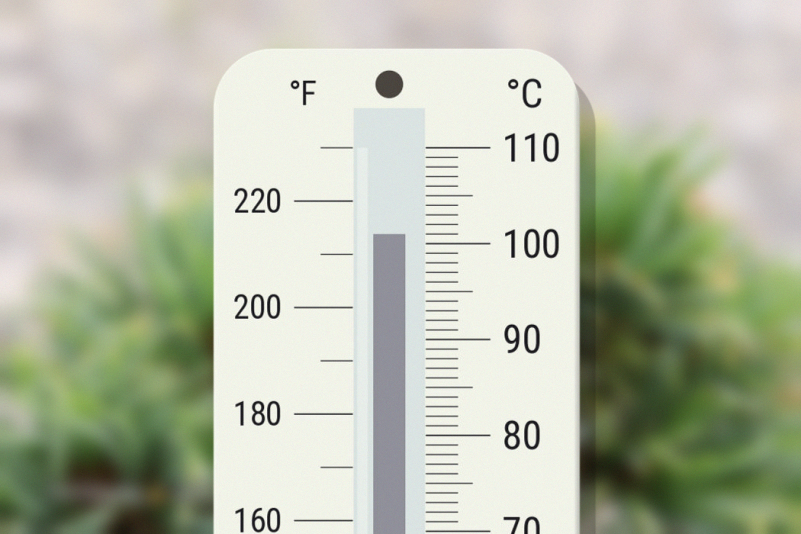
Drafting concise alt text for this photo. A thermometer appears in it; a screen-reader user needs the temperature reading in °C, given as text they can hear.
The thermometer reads 101 °C
